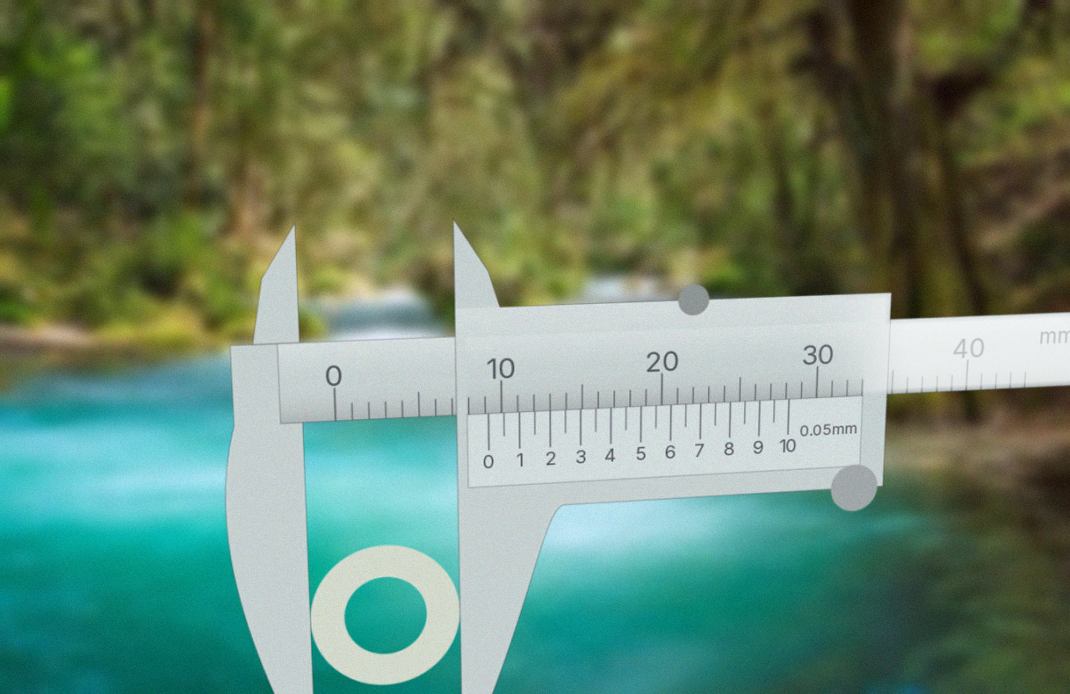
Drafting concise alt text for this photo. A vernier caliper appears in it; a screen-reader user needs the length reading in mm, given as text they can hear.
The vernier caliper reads 9.2 mm
